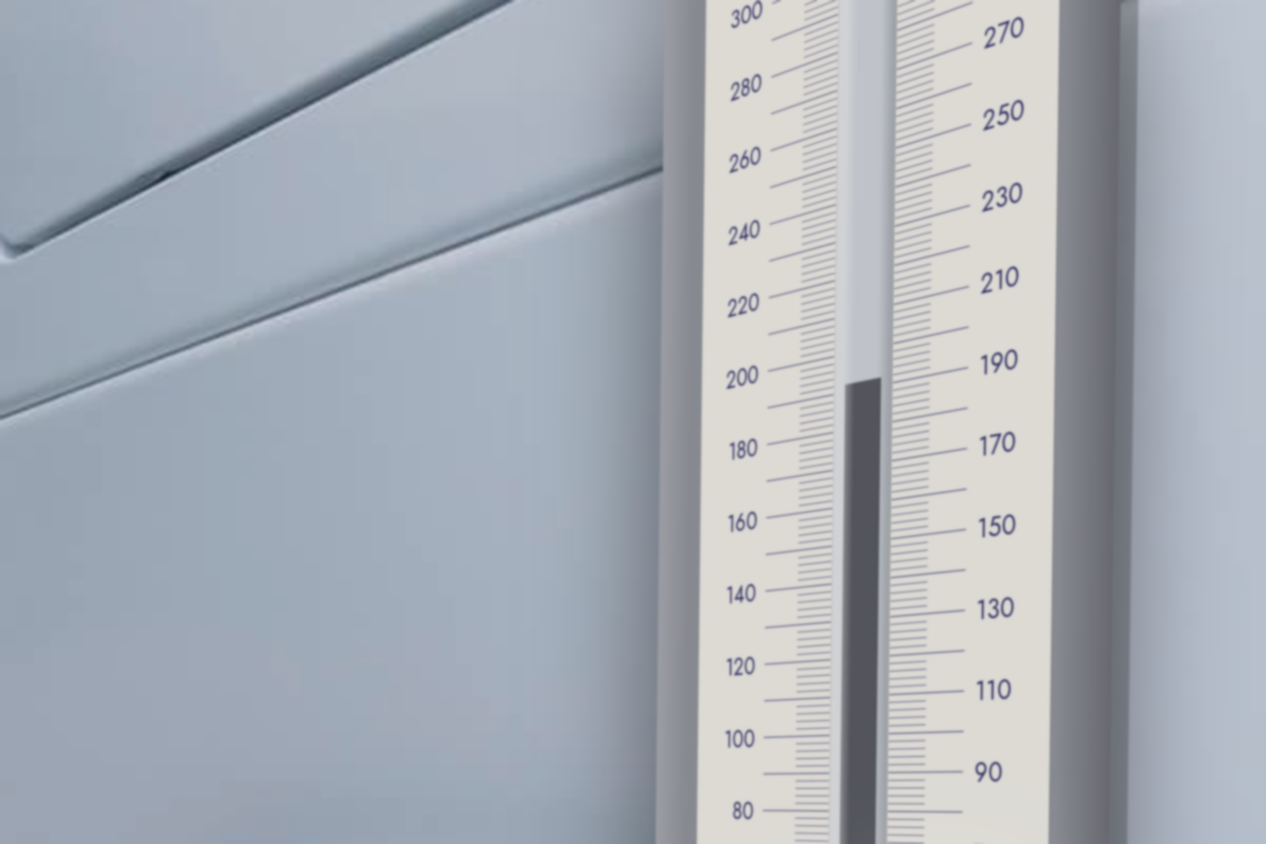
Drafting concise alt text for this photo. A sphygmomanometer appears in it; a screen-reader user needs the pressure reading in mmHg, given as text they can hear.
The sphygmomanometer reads 192 mmHg
